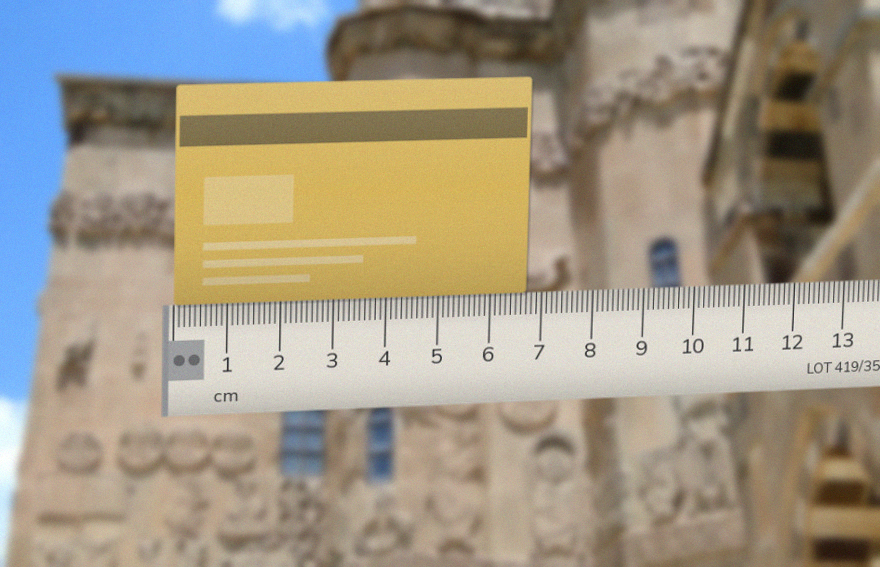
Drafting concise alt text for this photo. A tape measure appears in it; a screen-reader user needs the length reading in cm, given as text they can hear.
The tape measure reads 6.7 cm
